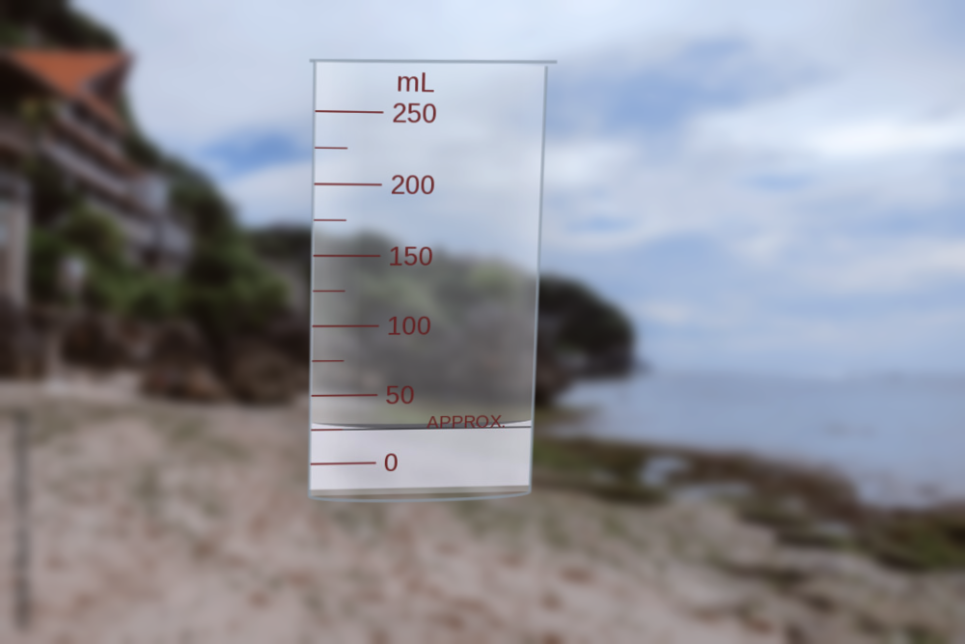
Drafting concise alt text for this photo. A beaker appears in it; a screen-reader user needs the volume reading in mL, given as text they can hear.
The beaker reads 25 mL
